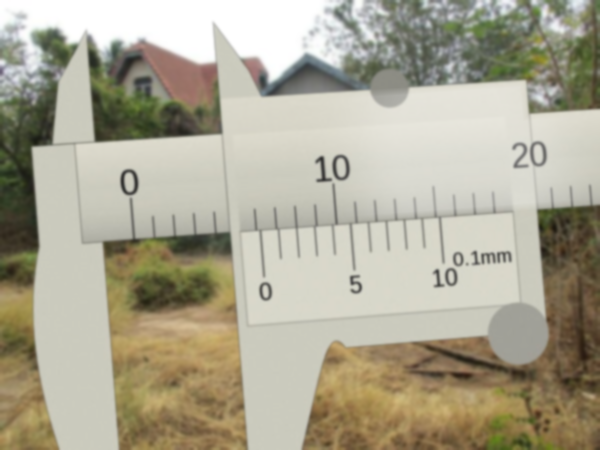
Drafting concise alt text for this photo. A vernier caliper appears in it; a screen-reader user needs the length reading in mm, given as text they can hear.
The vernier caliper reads 6.2 mm
